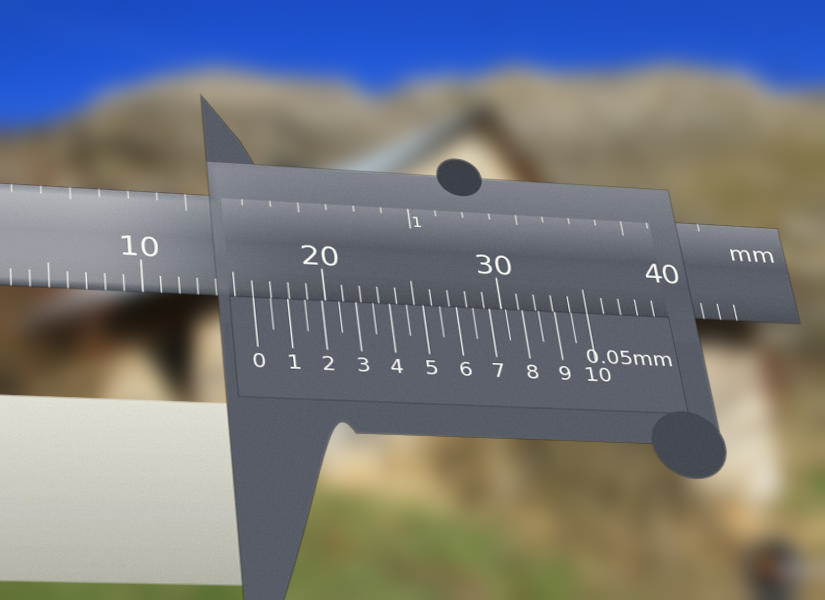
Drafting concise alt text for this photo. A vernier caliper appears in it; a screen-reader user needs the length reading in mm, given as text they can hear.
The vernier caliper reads 16.0 mm
